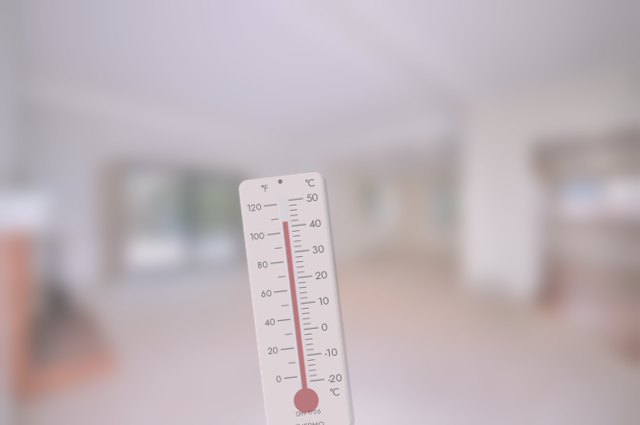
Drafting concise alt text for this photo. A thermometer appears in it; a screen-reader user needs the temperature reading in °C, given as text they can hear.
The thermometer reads 42 °C
